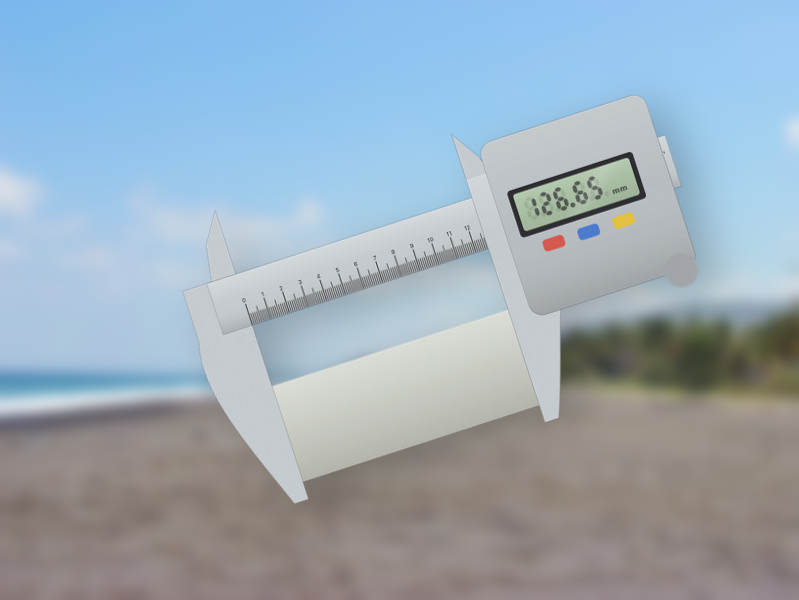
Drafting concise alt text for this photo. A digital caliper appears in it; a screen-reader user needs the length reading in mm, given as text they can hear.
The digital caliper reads 126.65 mm
